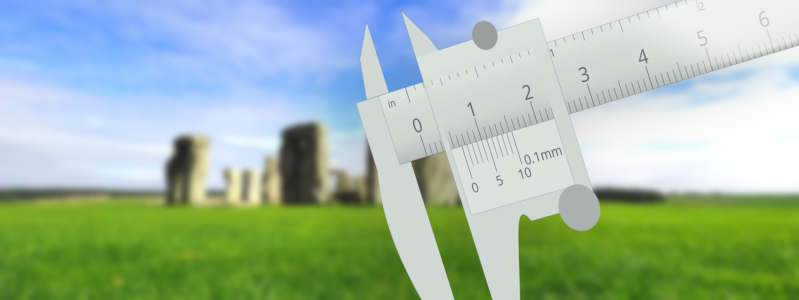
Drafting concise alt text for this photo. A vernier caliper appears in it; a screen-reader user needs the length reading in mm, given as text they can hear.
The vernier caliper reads 6.4 mm
